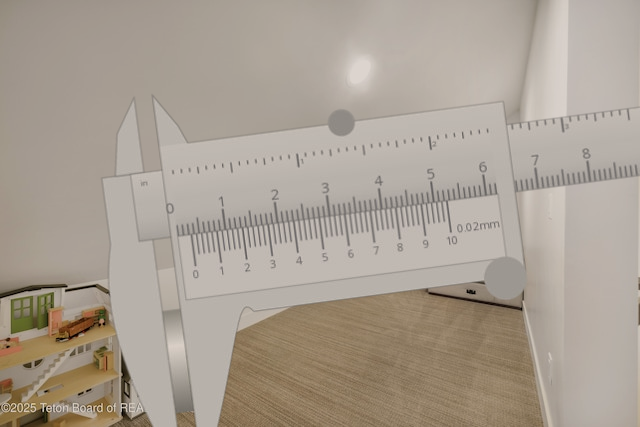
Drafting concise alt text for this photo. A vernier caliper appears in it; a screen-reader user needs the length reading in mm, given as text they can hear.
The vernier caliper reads 3.5 mm
